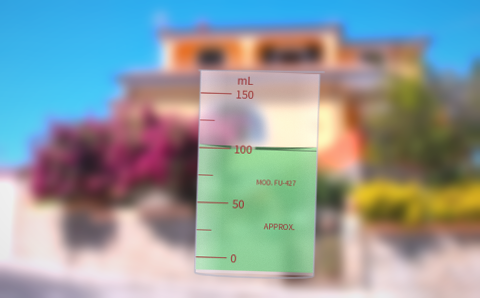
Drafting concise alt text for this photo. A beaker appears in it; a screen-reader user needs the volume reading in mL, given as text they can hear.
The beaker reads 100 mL
